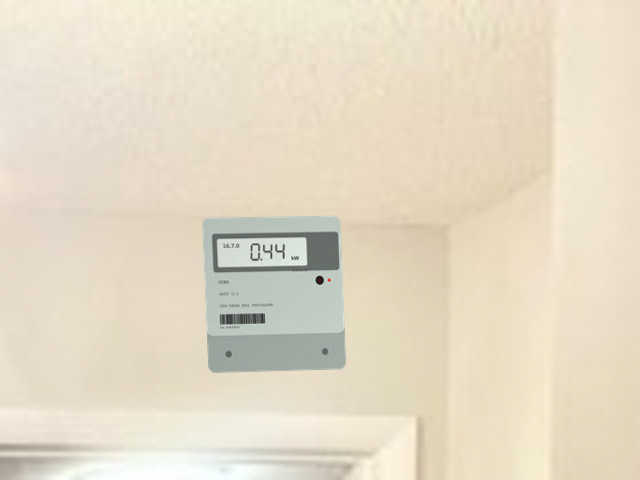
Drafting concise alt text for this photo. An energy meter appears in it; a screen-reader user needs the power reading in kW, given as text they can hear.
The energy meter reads 0.44 kW
